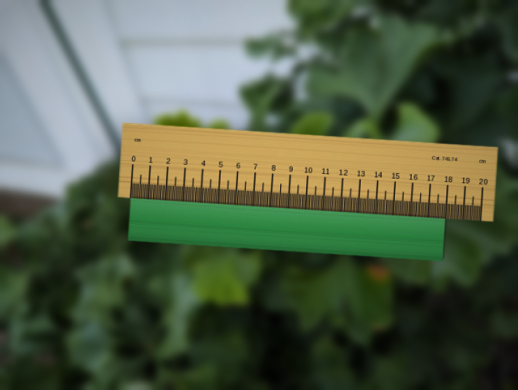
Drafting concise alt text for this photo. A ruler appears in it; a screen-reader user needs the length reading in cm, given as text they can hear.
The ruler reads 18 cm
